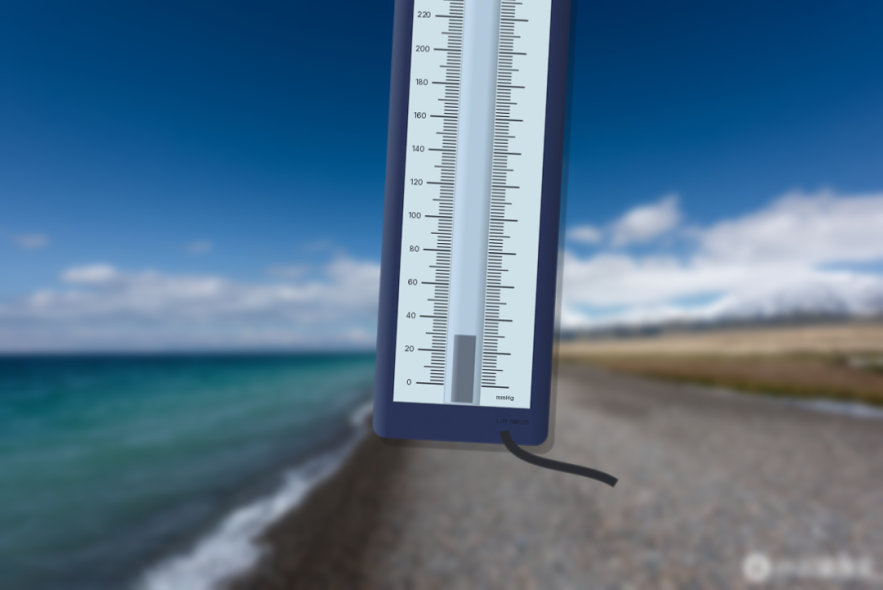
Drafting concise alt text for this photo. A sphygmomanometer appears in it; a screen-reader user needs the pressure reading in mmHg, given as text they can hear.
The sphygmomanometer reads 30 mmHg
